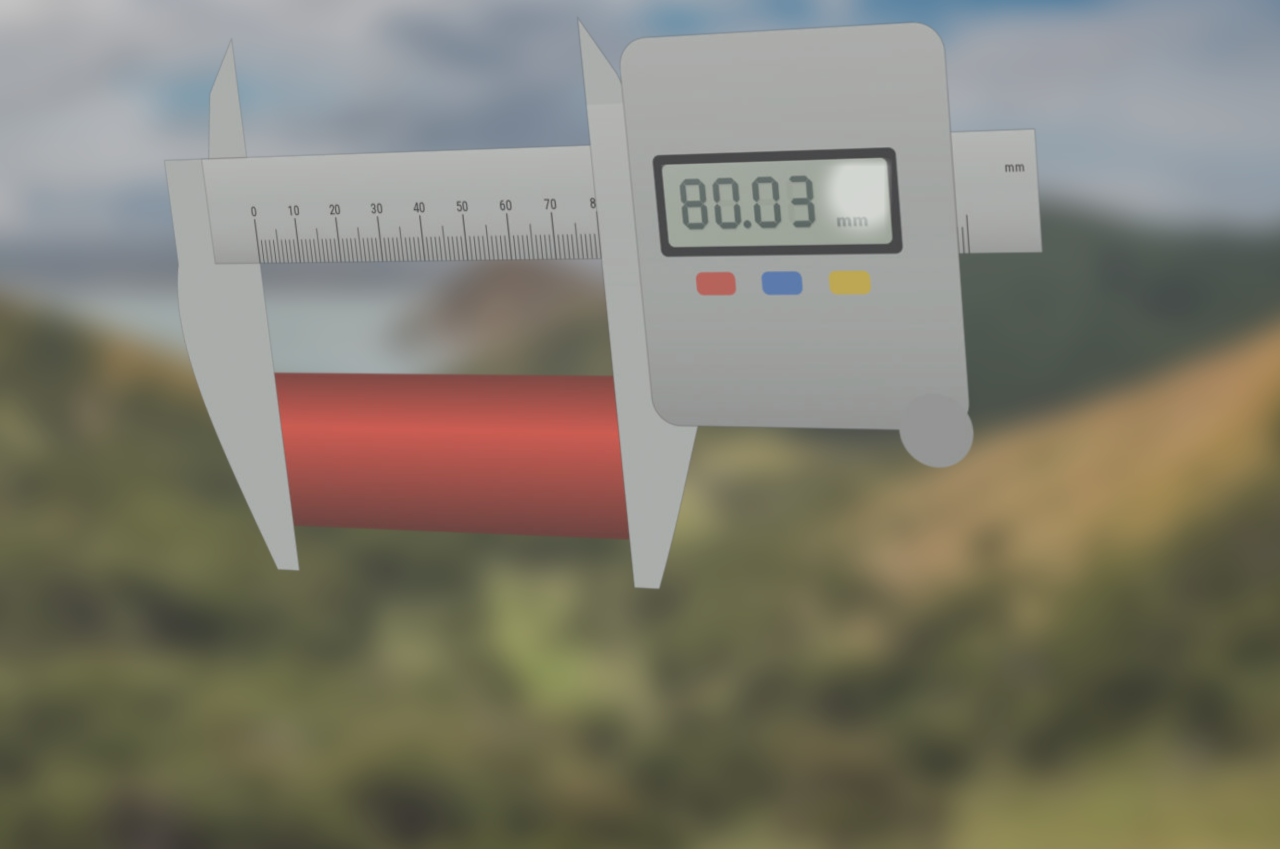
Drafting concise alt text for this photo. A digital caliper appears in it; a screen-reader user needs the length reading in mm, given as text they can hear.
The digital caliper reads 80.03 mm
